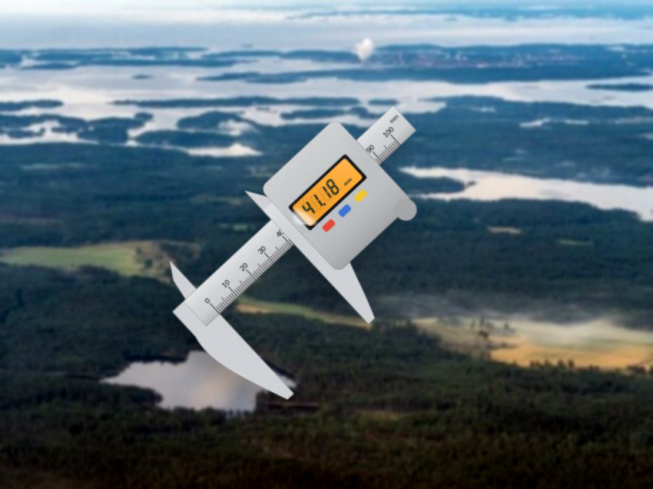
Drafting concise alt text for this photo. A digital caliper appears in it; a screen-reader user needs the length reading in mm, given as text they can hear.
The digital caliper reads 41.18 mm
